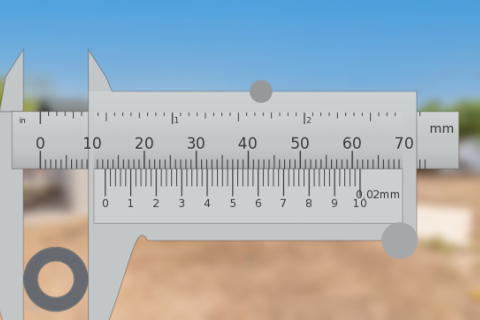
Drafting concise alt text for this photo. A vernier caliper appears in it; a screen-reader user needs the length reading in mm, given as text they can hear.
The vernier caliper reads 12.5 mm
